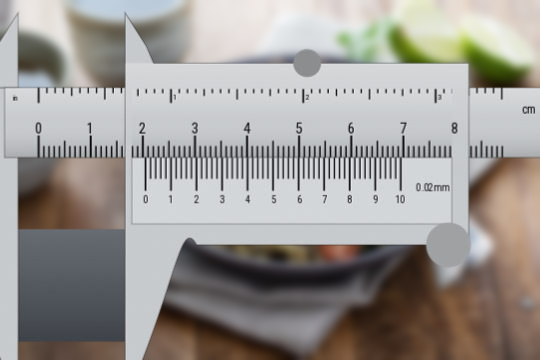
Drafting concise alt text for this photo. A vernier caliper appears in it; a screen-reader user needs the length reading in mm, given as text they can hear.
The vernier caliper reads 20.5 mm
